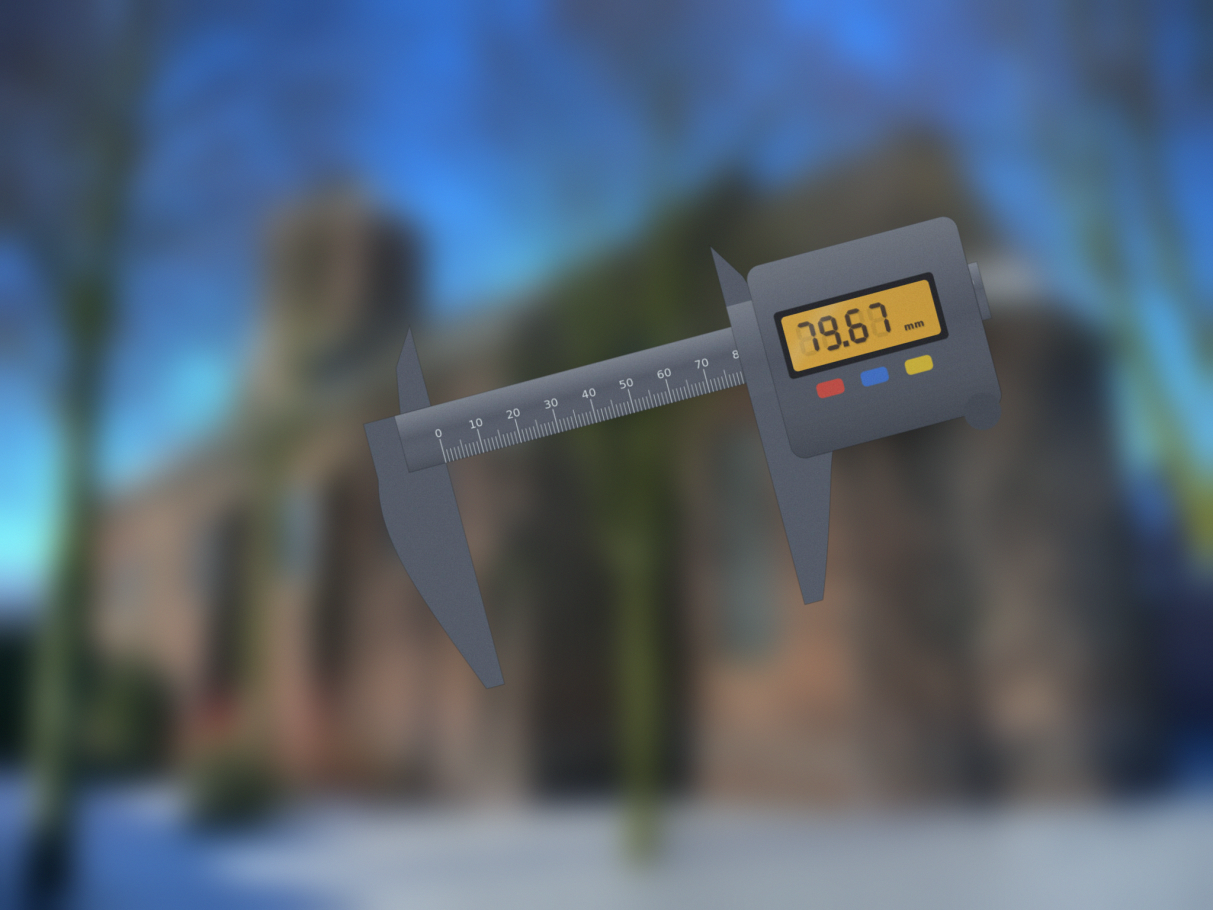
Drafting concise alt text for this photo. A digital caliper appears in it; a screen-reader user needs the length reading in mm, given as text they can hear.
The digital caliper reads 79.67 mm
